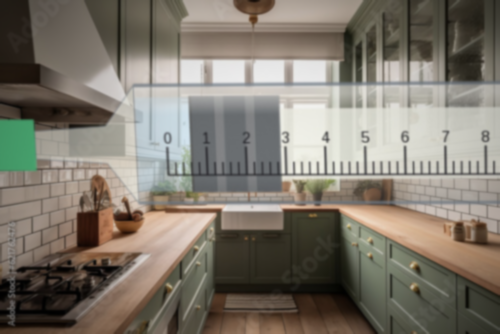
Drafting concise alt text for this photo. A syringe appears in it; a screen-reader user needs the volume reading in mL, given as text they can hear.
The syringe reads 0.6 mL
